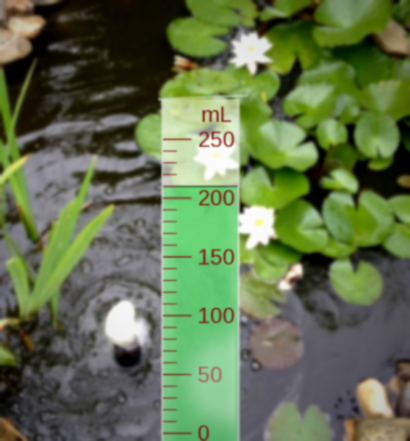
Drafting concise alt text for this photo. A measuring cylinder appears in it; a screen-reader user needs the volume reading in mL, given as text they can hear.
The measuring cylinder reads 210 mL
